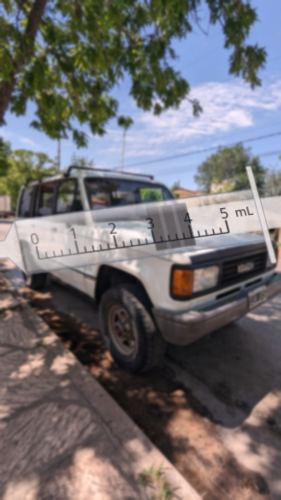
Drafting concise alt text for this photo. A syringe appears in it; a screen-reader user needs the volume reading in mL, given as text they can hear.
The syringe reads 3 mL
